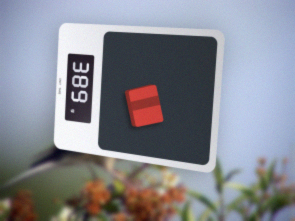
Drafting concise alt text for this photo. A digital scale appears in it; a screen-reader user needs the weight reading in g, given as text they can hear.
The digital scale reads 389 g
